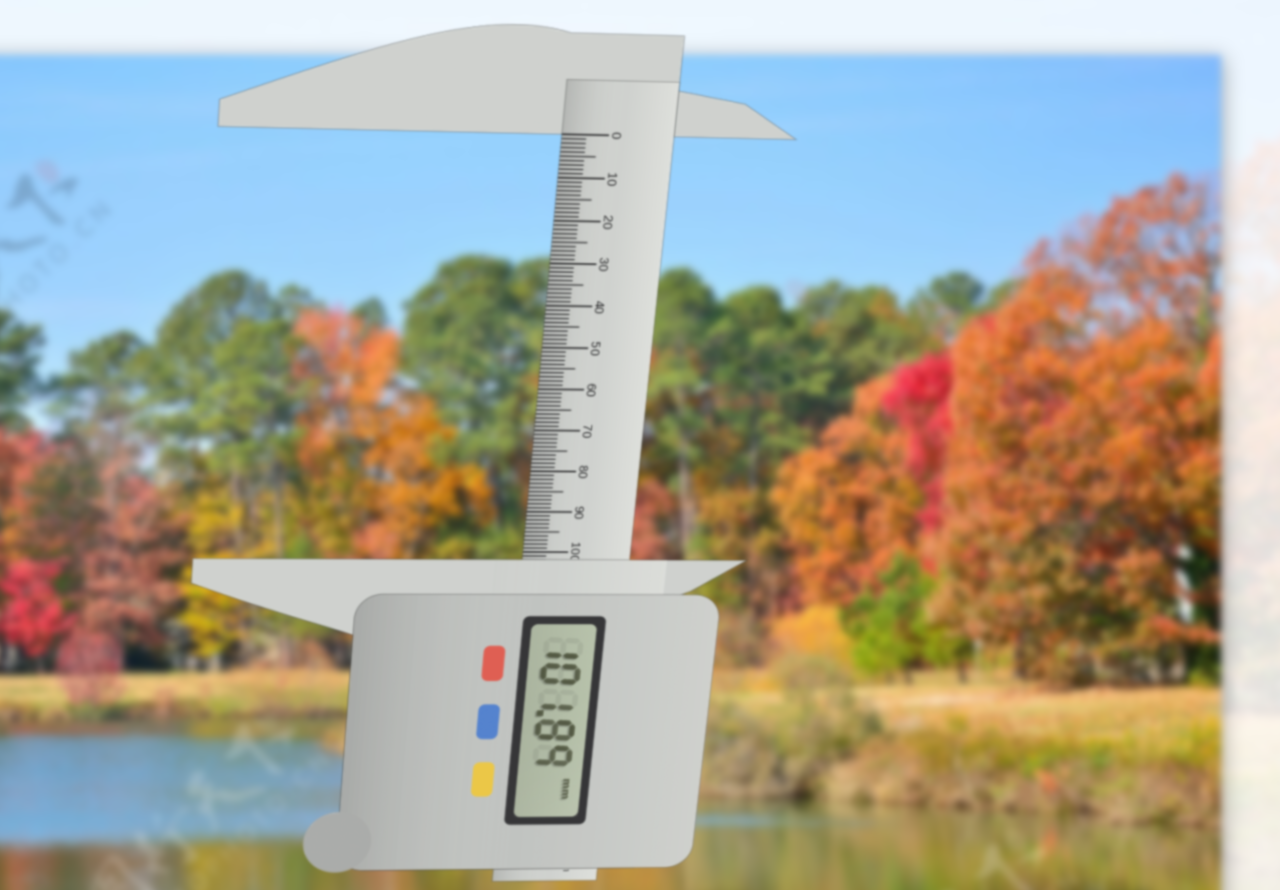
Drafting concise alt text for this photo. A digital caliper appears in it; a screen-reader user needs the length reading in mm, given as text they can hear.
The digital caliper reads 101.89 mm
